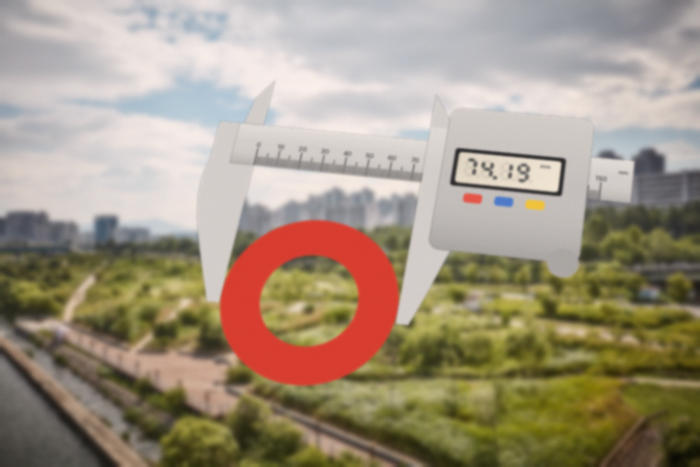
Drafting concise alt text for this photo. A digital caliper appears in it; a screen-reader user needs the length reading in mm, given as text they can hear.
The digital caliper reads 74.19 mm
